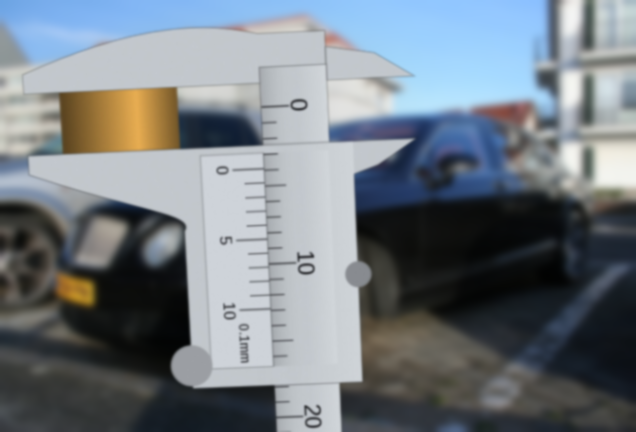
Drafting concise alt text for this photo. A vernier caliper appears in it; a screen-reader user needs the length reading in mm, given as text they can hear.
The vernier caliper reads 3.9 mm
